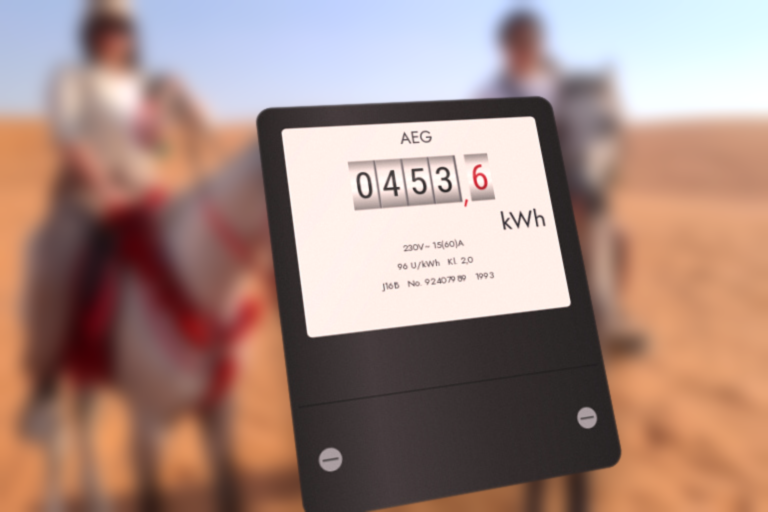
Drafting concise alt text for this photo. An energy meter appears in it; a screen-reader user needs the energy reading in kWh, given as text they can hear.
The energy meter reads 453.6 kWh
